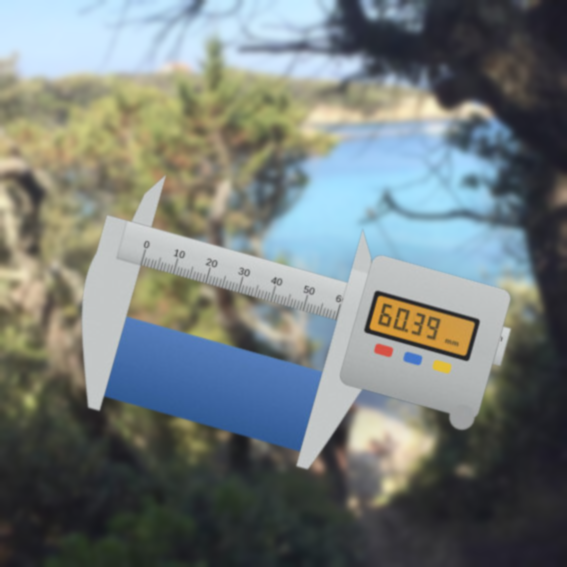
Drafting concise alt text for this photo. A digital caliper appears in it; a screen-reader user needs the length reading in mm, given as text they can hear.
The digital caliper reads 60.39 mm
